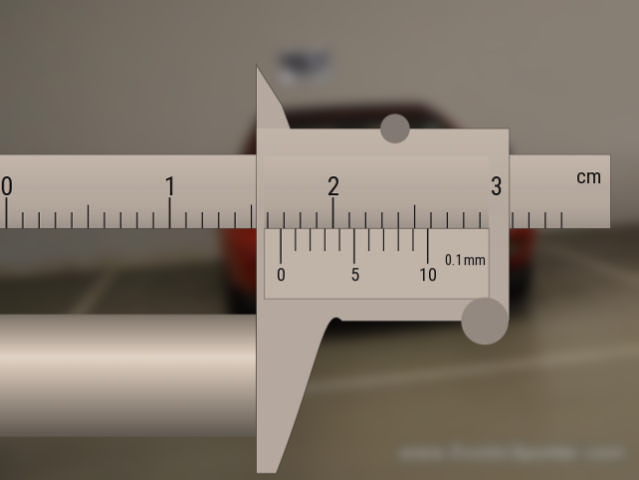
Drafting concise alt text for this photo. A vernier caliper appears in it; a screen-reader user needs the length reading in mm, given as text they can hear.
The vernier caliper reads 16.8 mm
